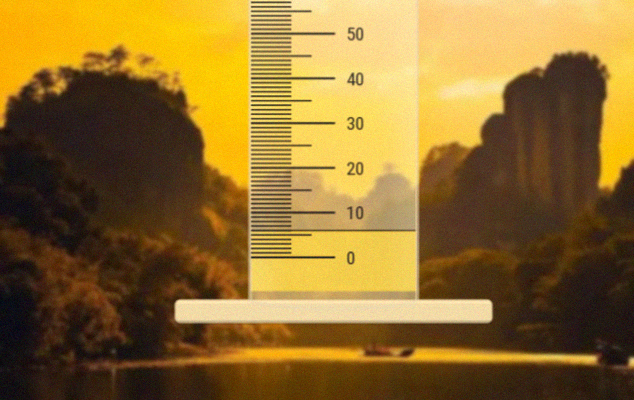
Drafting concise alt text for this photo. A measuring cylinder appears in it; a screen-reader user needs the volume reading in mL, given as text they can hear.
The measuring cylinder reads 6 mL
